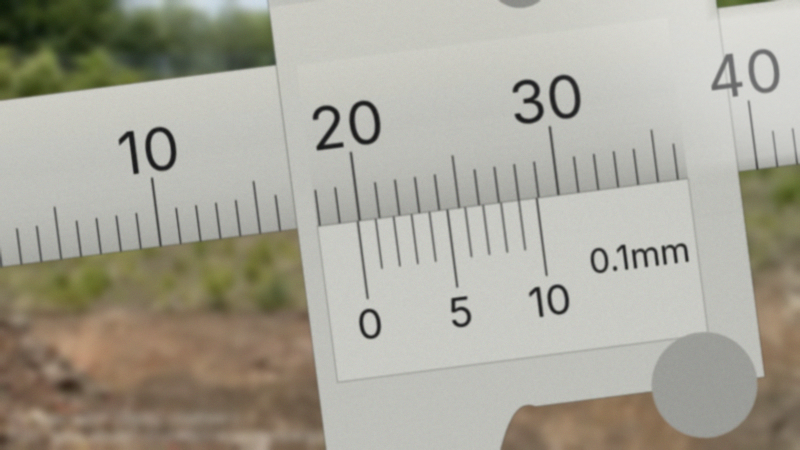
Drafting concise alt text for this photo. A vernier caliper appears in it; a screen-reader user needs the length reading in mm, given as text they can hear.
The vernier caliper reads 19.9 mm
